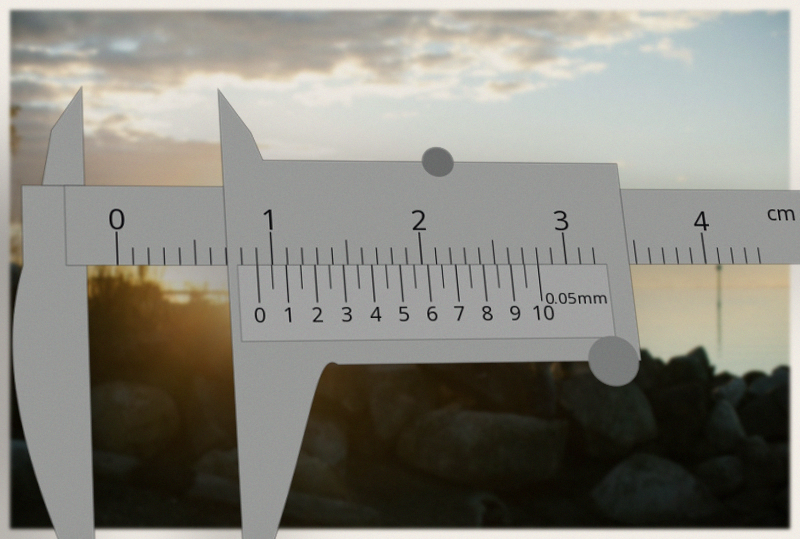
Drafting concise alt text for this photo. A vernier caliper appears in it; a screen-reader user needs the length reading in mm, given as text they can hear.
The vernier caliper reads 9.0 mm
